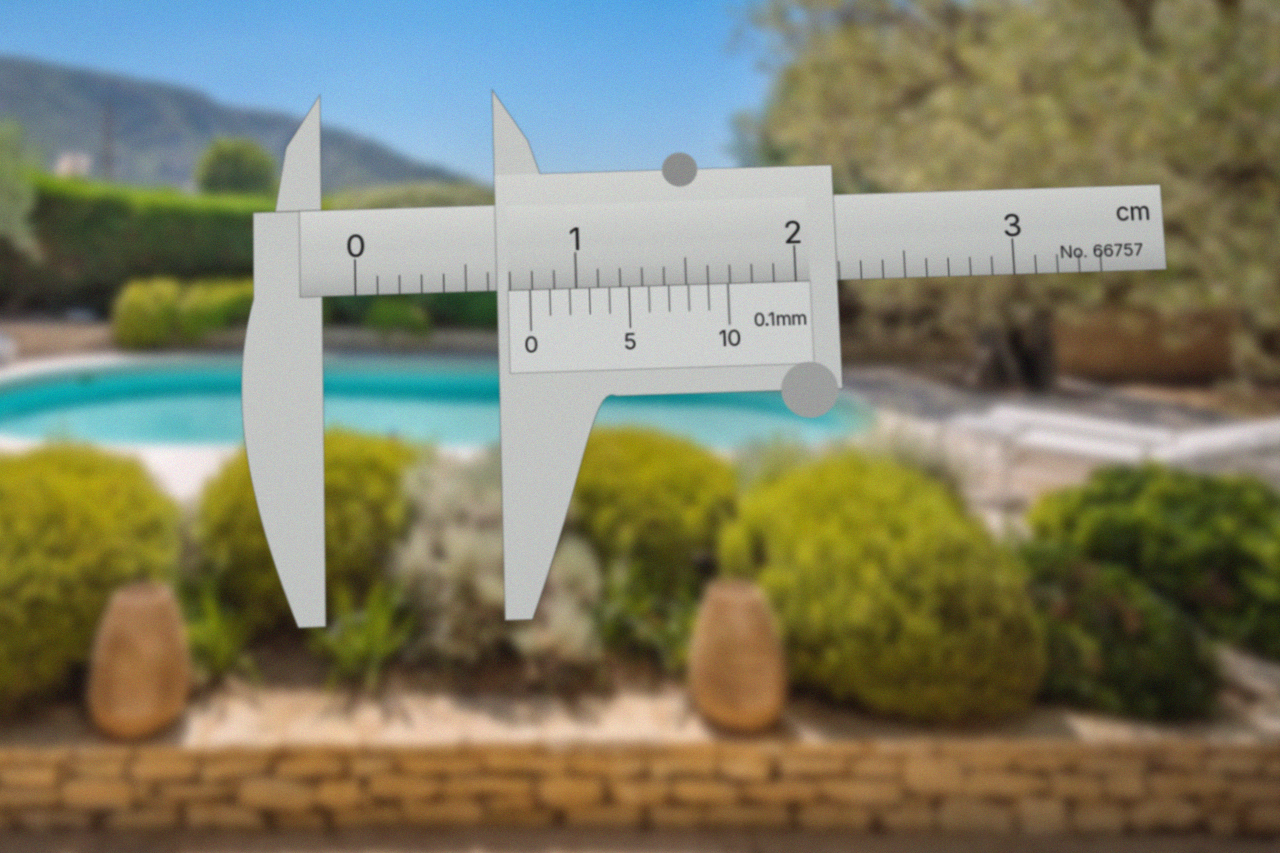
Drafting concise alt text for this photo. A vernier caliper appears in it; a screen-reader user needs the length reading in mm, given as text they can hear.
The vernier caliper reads 7.9 mm
